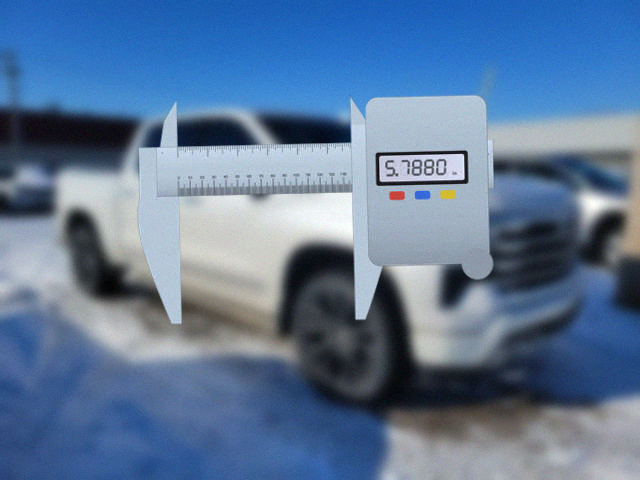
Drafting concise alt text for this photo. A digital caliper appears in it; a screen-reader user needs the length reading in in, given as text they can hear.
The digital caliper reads 5.7880 in
